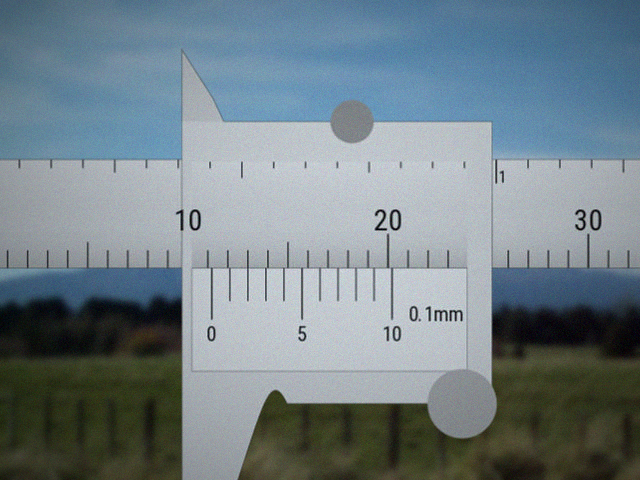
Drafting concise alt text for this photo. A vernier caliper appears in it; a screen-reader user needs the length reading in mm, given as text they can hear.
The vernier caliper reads 11.2 mm
